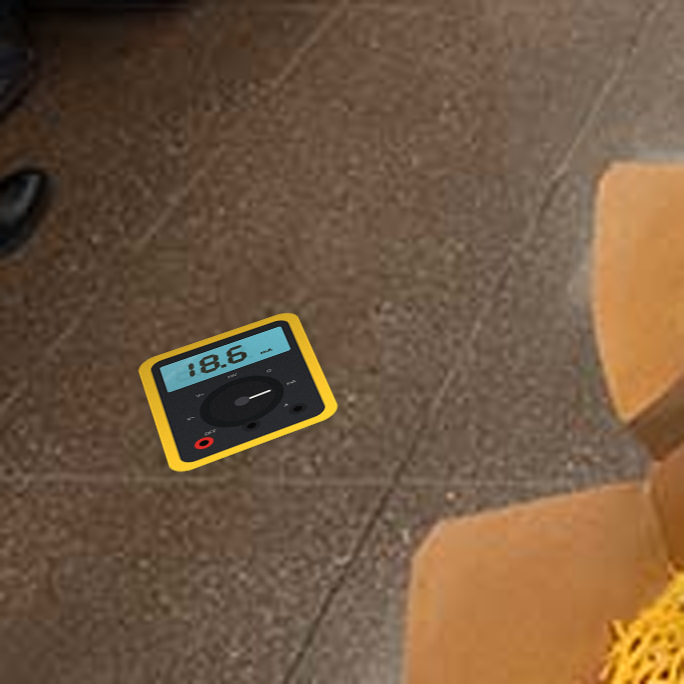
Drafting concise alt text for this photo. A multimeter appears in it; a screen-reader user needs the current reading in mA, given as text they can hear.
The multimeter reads 18.6 mA
